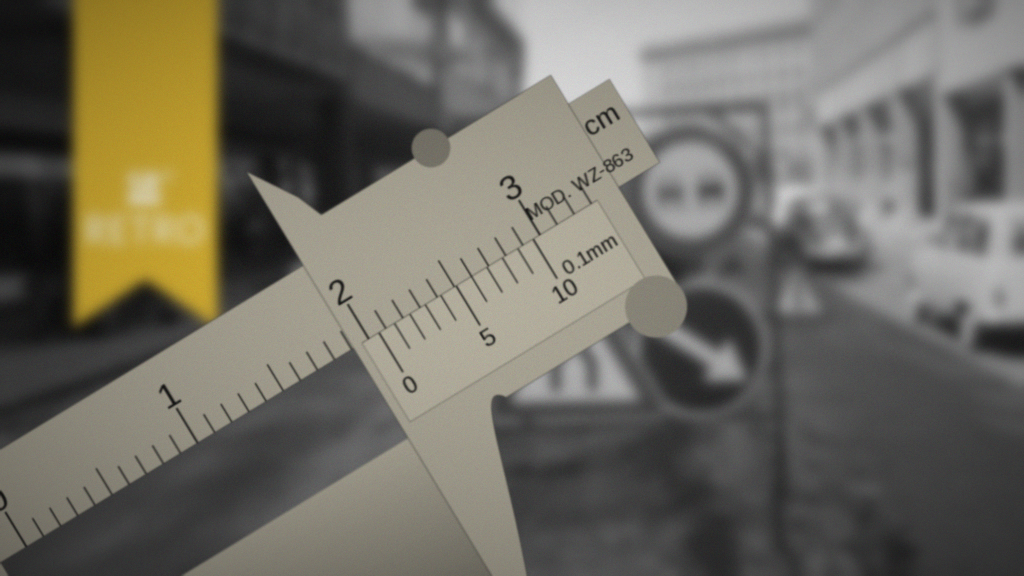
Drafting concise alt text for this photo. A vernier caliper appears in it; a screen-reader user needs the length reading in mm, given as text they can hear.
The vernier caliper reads 20.6 mm
